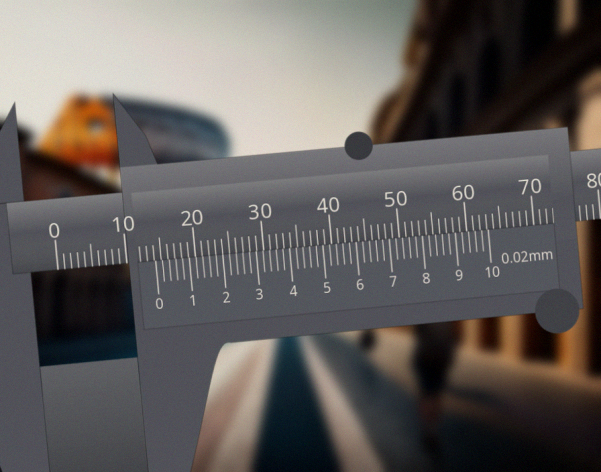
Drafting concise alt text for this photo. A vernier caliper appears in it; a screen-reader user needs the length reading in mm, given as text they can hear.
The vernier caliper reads 14.2 mm
